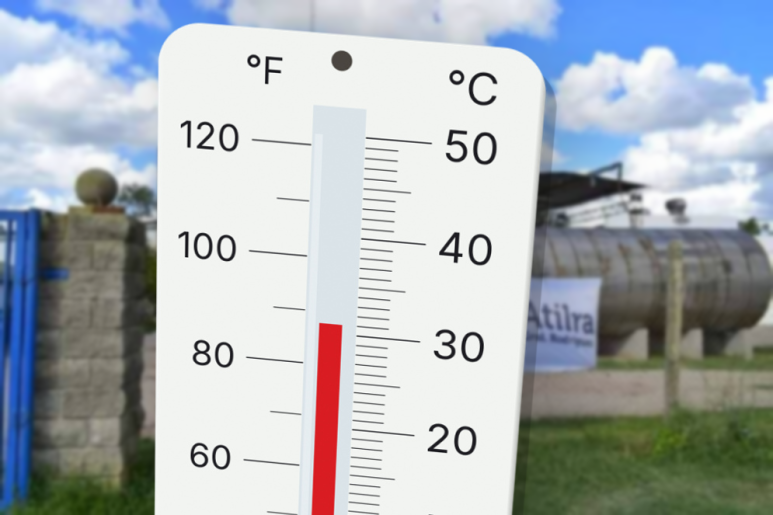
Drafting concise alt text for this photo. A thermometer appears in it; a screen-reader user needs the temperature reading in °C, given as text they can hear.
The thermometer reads 31 °C
